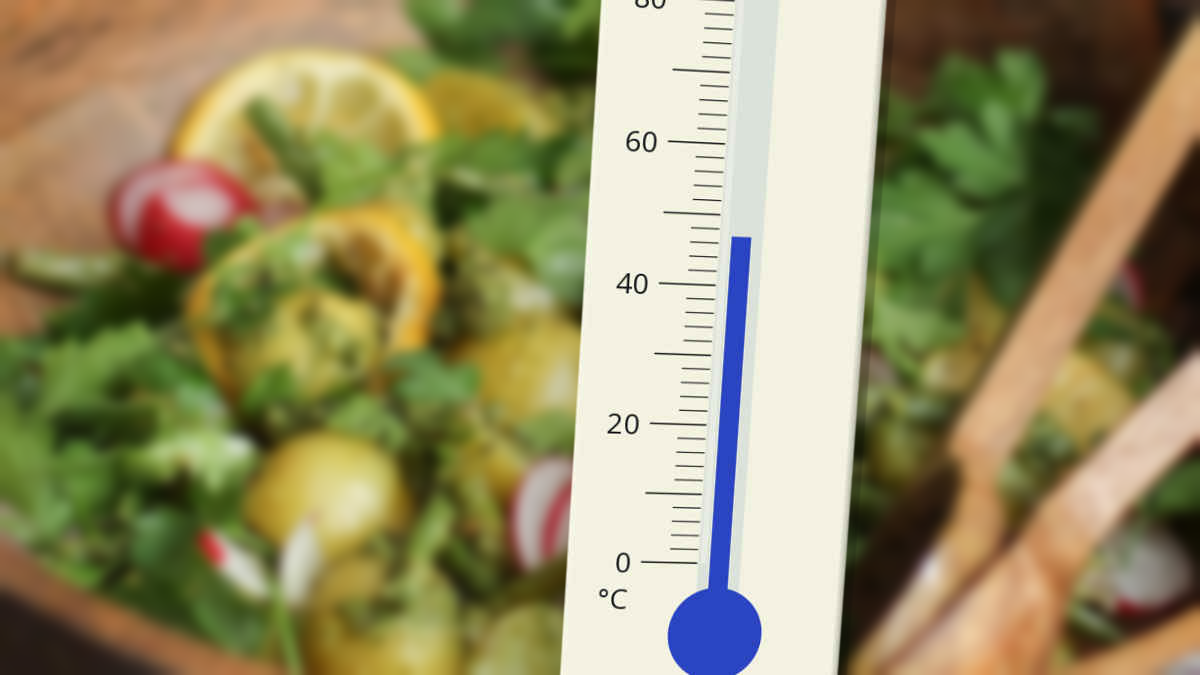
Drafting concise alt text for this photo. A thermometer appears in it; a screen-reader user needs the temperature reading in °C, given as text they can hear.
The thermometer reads 47 °C
